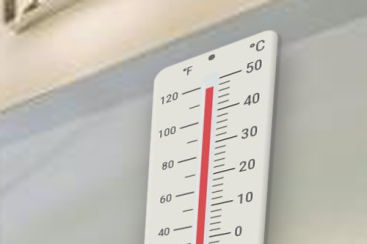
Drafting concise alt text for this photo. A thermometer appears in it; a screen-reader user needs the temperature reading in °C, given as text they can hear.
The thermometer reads 48 °C
